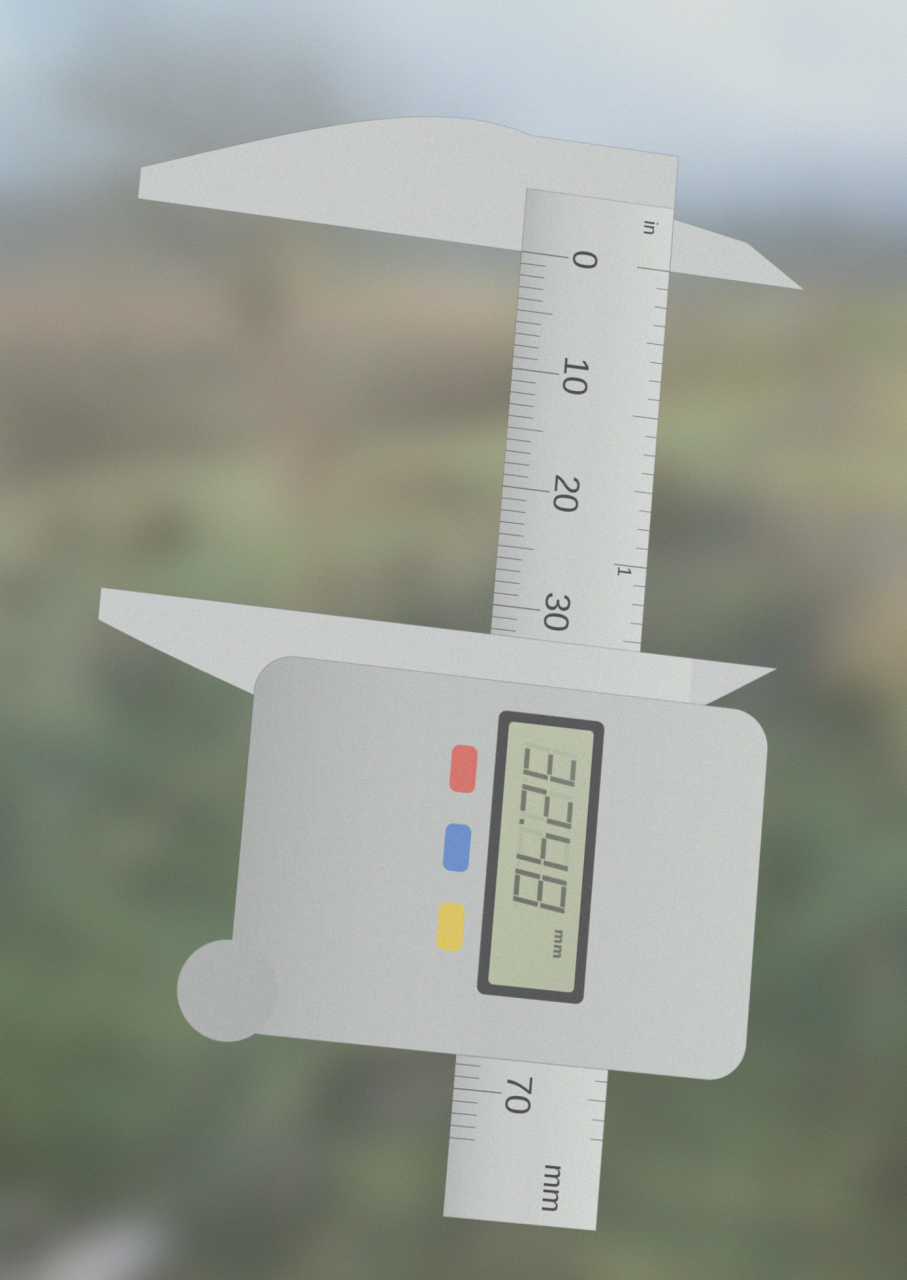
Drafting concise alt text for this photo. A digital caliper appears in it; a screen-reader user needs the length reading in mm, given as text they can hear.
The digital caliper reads 32.48 mm
